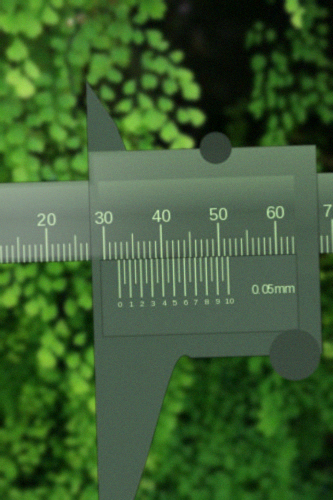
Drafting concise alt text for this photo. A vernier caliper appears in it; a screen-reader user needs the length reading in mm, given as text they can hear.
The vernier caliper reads 32.5 mm
